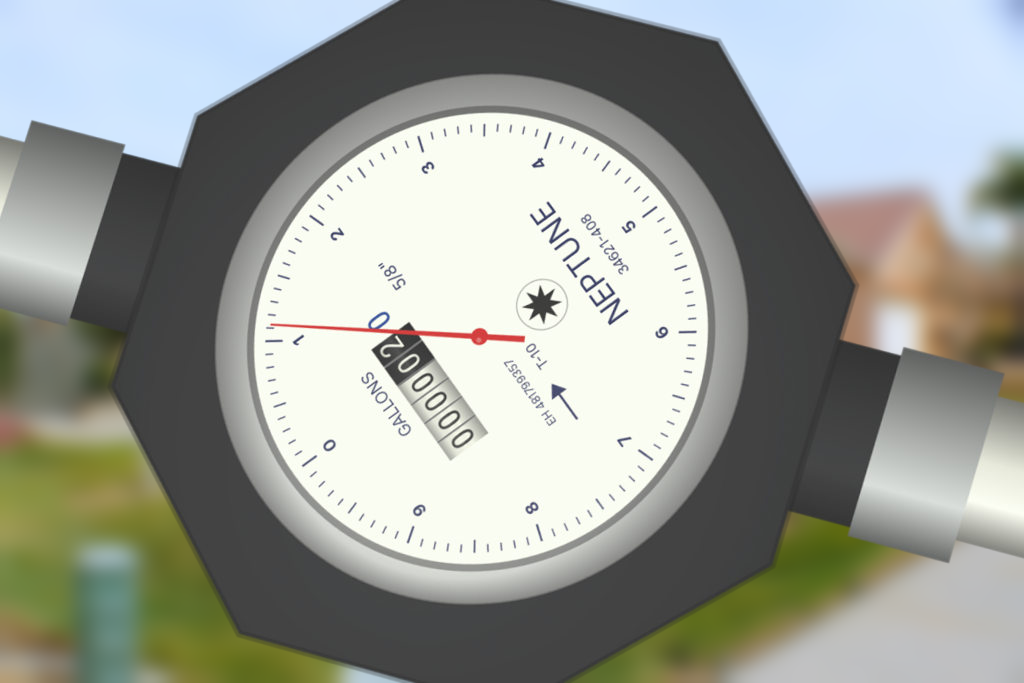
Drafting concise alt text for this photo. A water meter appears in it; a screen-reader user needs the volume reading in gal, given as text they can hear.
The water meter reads 21.1 gal
